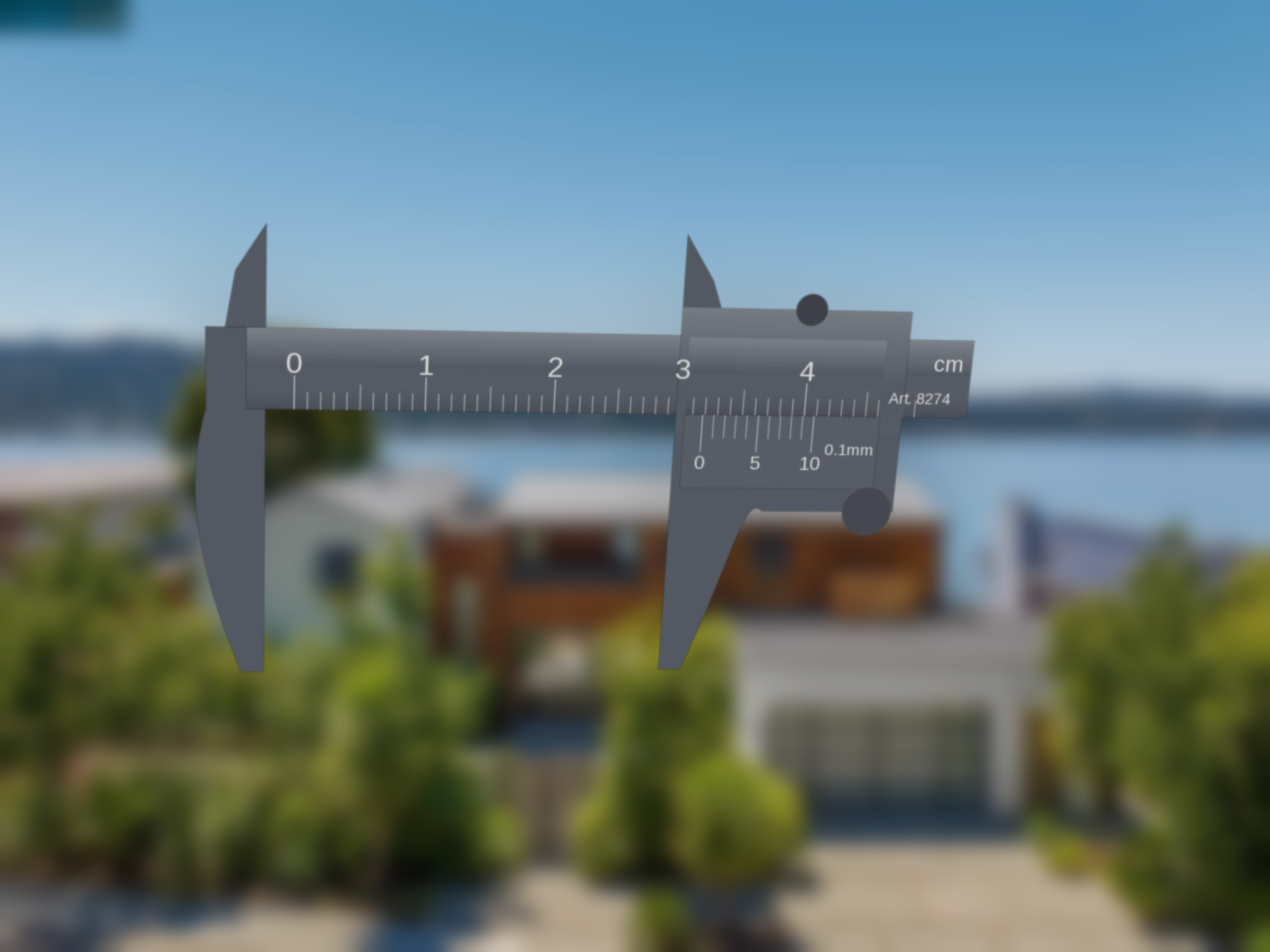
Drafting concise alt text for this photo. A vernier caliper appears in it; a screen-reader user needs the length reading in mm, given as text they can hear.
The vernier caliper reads 31.8 mm
